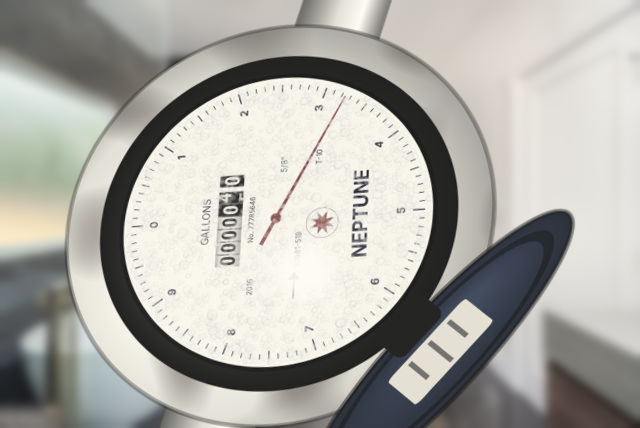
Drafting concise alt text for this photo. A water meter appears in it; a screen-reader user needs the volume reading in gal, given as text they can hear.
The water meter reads 43.2 gal
